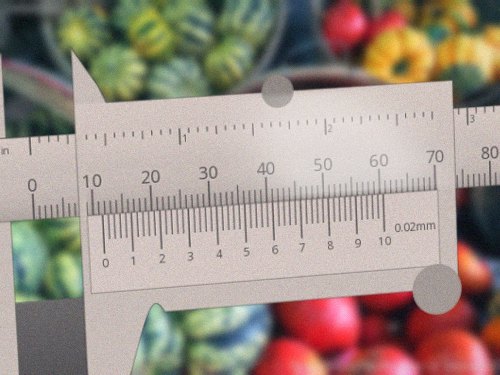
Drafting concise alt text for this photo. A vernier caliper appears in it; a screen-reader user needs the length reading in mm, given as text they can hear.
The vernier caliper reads 11.6 mm
